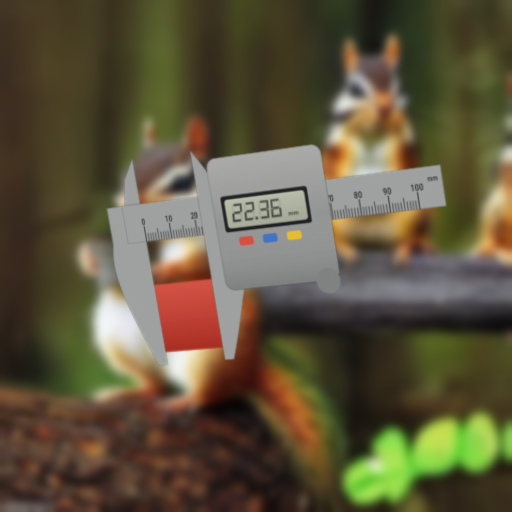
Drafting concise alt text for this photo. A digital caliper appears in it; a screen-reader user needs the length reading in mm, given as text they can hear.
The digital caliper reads 22.36 mm
